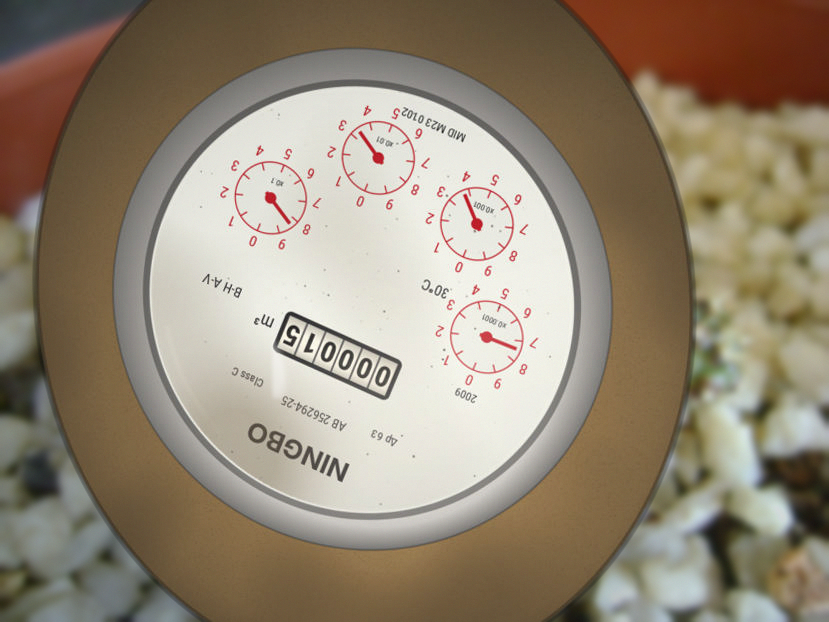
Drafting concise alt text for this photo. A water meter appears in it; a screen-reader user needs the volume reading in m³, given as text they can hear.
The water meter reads 15.8337 m³
